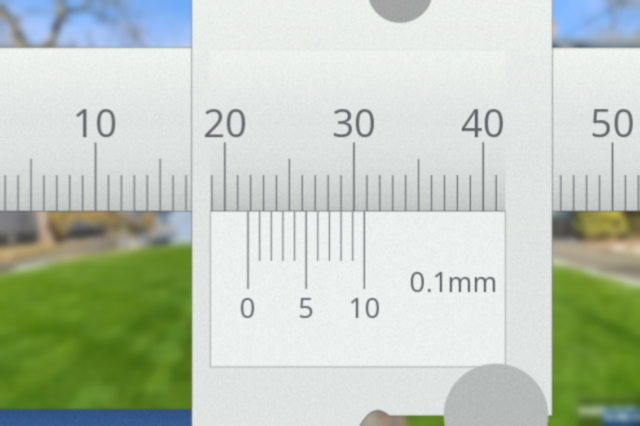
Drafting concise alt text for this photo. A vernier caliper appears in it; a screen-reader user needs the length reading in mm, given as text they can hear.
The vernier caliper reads 21.8 mm
